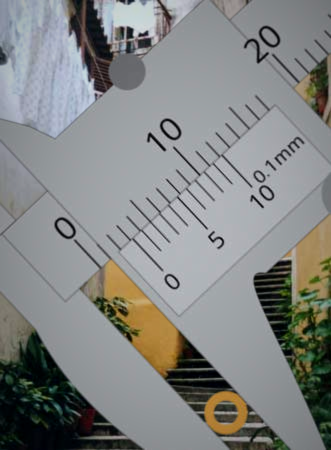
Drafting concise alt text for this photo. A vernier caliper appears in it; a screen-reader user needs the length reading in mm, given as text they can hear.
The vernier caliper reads 3.2 mm
